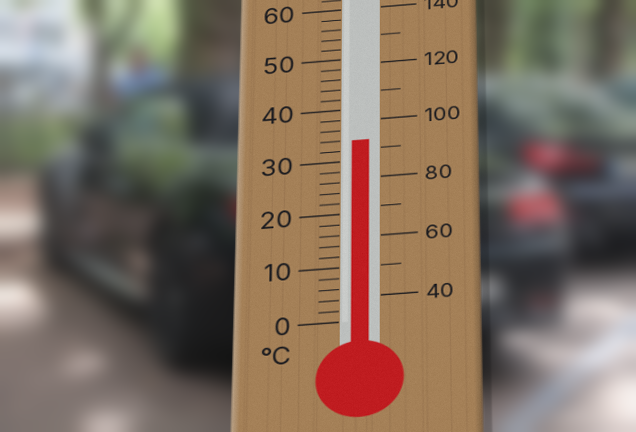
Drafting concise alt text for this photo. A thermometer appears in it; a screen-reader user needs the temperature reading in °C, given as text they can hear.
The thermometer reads 34 °C
